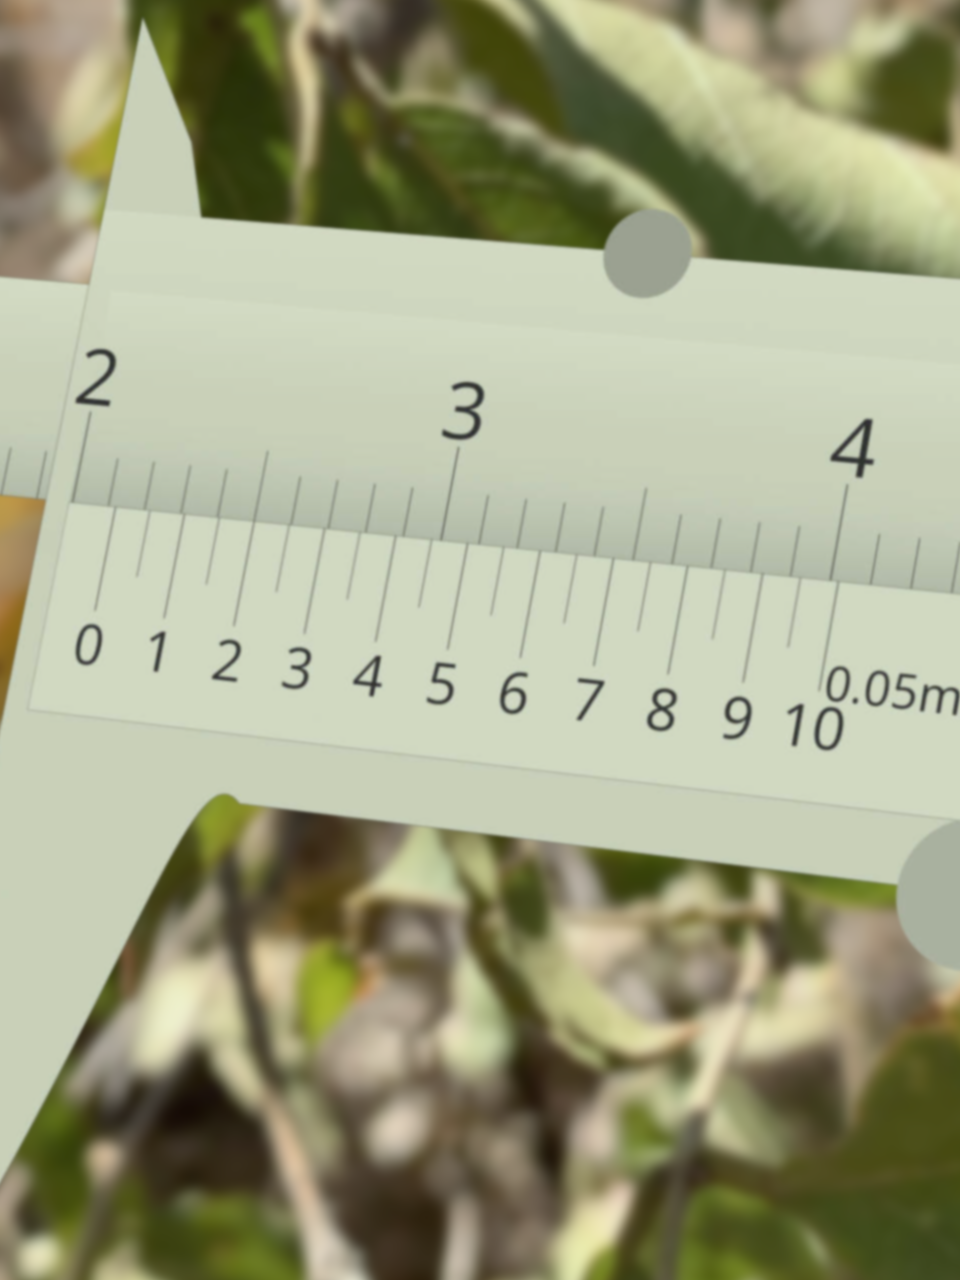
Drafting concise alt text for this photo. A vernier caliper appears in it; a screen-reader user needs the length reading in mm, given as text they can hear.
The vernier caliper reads 21.20 mm
